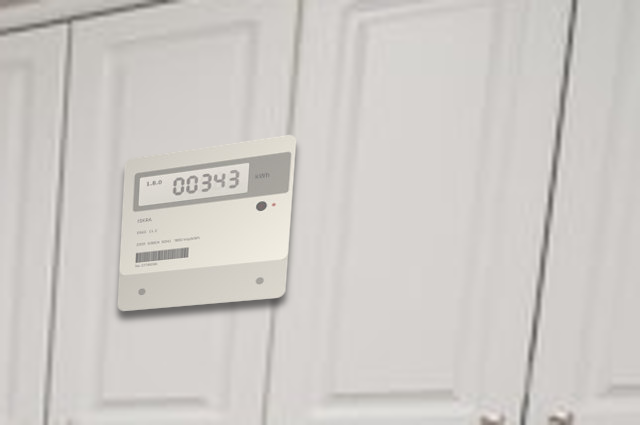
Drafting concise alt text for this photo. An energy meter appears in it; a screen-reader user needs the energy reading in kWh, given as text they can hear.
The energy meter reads 343 kWh
